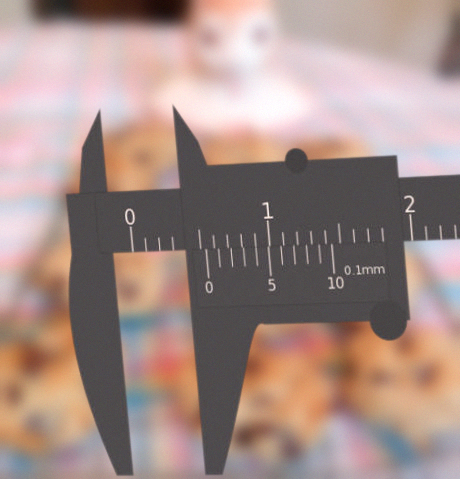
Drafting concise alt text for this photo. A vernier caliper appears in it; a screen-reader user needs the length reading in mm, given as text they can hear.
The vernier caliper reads 5.4 mm
